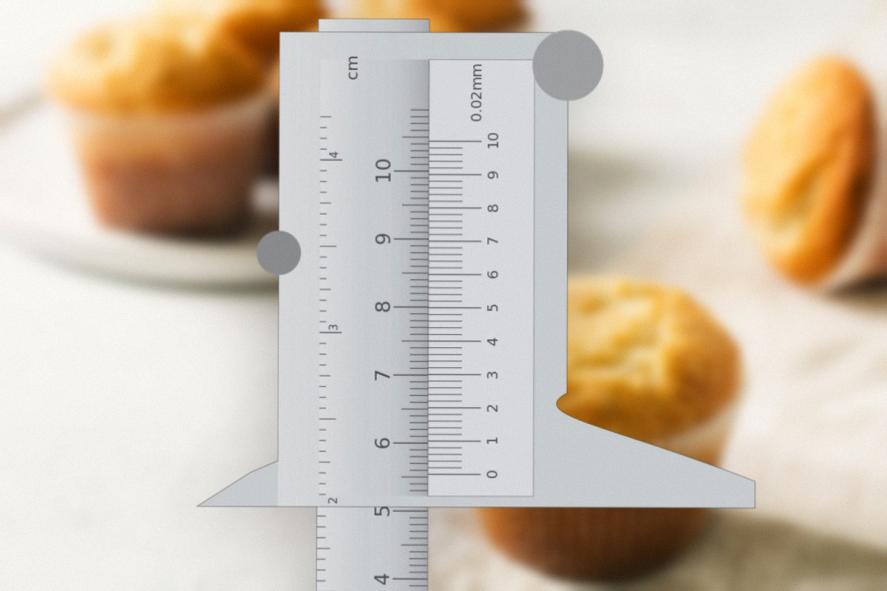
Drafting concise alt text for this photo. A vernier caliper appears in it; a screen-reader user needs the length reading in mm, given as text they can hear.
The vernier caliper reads 55.4 mm
